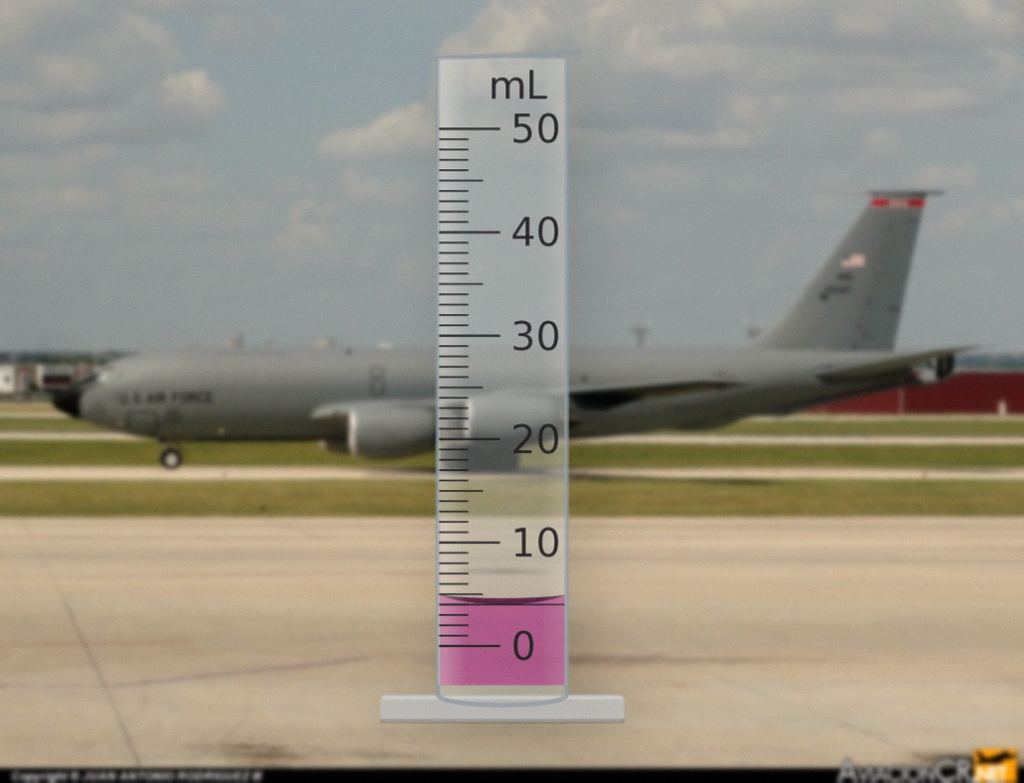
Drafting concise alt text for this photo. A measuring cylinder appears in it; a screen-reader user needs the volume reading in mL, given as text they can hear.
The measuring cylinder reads 4 mL
